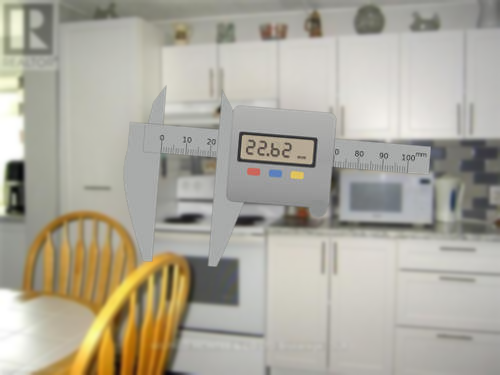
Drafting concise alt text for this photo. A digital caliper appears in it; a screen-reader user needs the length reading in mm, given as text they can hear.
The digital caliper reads 22.62 mm
